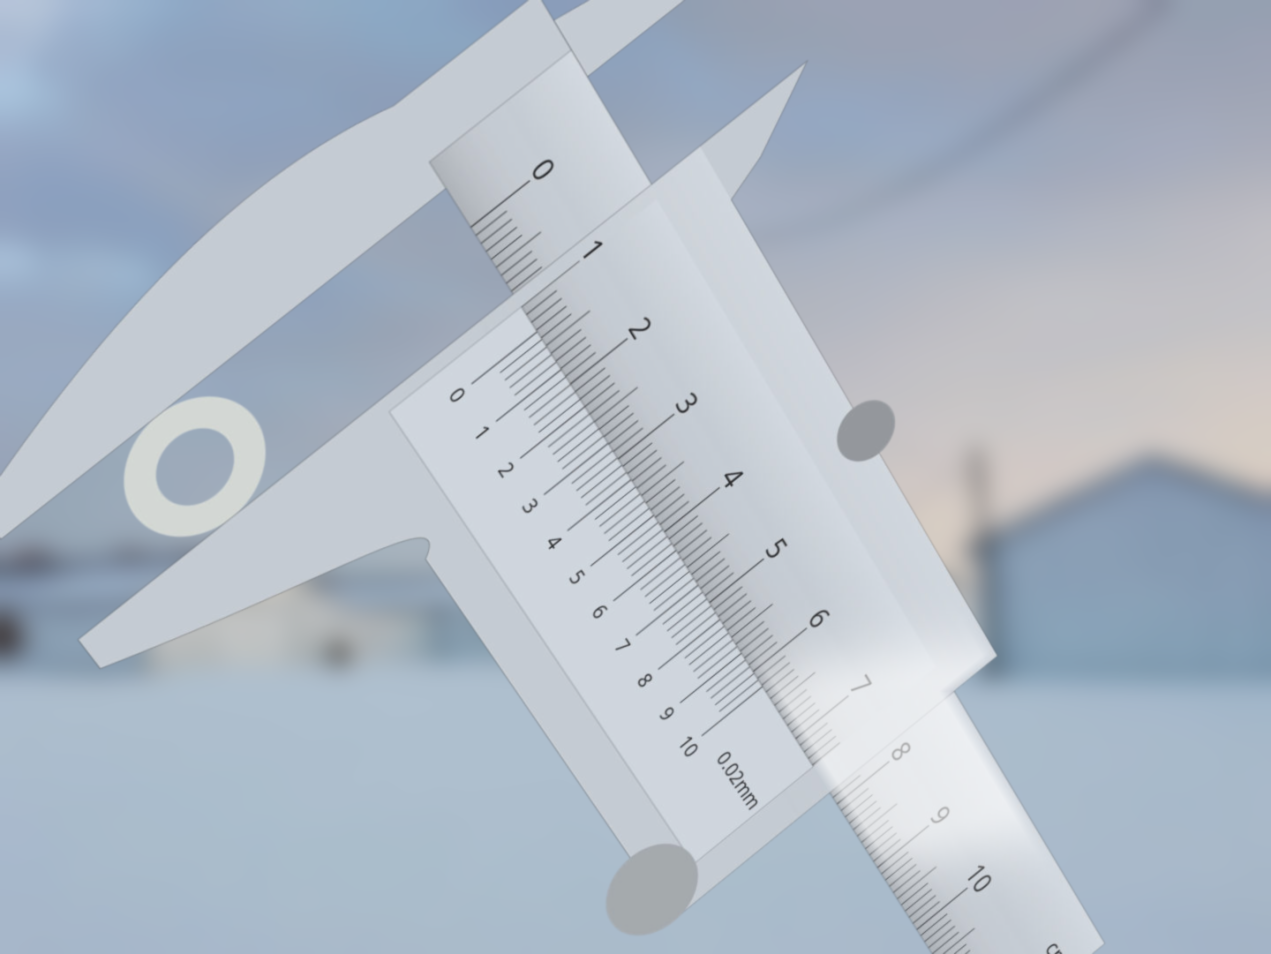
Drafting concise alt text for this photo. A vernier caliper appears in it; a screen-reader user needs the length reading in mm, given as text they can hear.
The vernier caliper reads 13.2 mm
